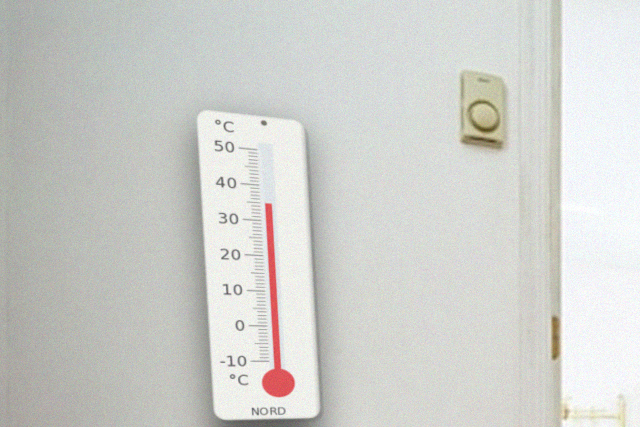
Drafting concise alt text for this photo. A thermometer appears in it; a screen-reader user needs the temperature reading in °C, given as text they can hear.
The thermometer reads 35 °C
